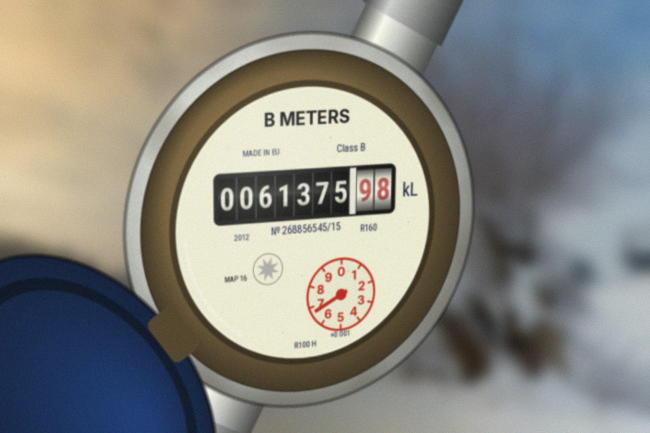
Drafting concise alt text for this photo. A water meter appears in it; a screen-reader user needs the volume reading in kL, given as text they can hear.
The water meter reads 61375.986 kL
